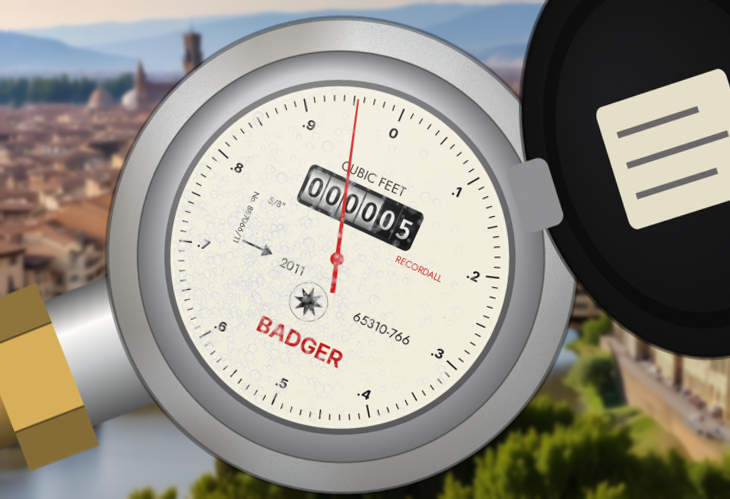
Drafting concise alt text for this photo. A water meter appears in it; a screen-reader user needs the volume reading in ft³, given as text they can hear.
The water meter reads 4.95 ft³
